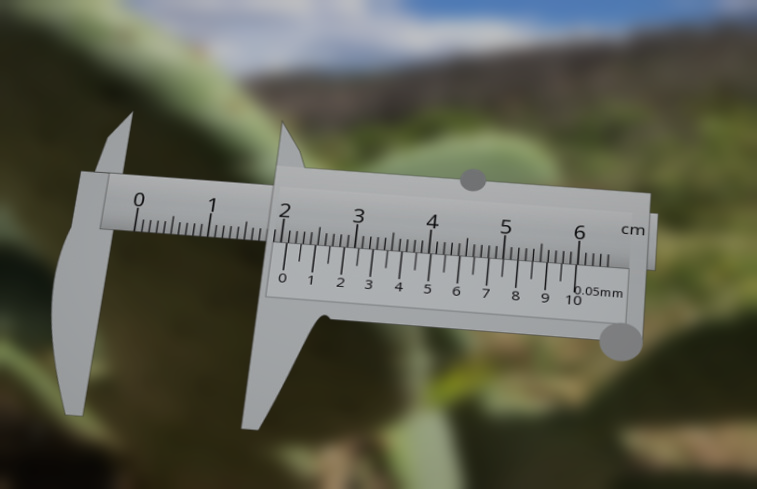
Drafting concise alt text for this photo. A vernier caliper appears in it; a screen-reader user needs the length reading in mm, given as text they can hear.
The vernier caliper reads 20.8 mm
